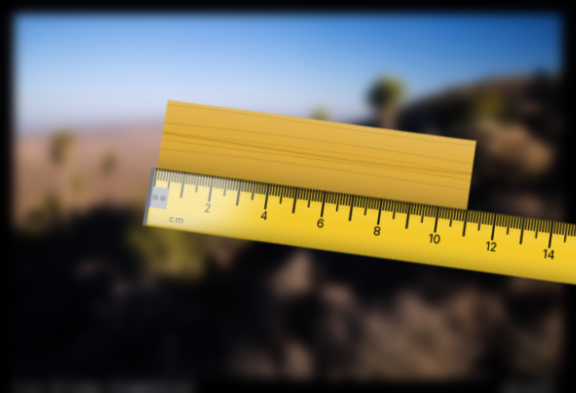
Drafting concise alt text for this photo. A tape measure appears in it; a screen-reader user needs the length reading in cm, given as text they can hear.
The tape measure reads 11 cm
